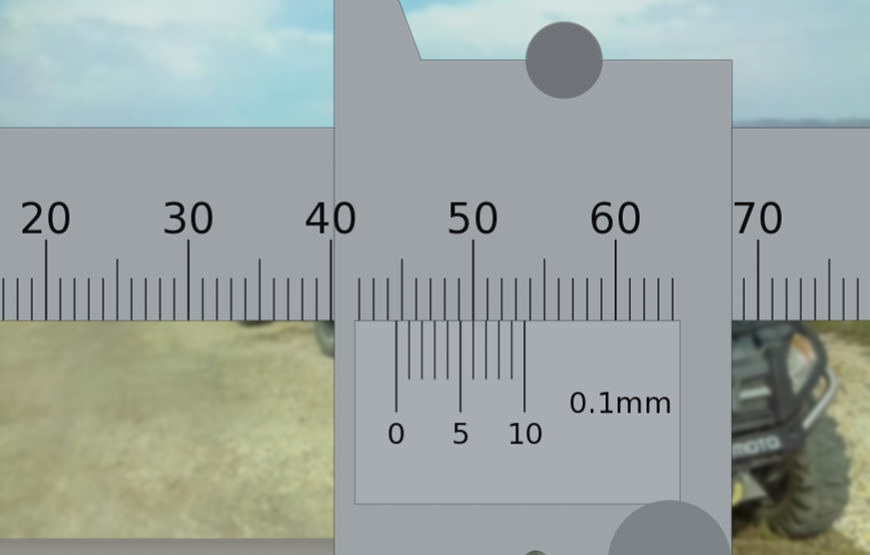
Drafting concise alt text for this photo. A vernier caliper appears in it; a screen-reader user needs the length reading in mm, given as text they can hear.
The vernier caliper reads 44.6 mm
